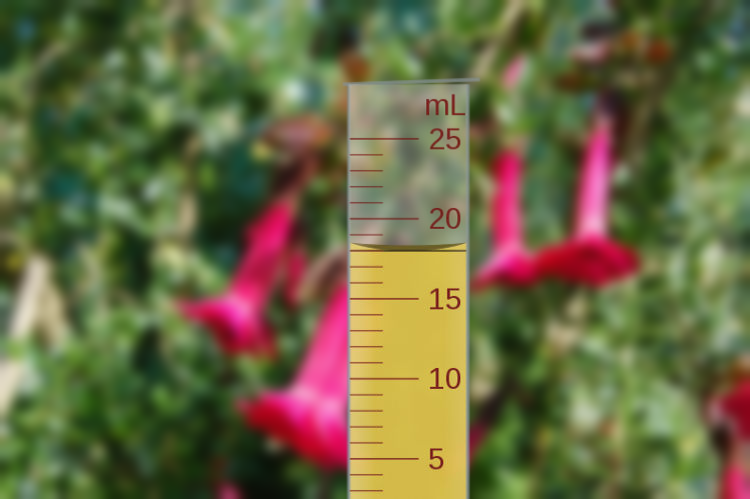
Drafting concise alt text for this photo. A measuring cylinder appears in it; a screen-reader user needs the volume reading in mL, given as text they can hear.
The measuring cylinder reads 18 mL
